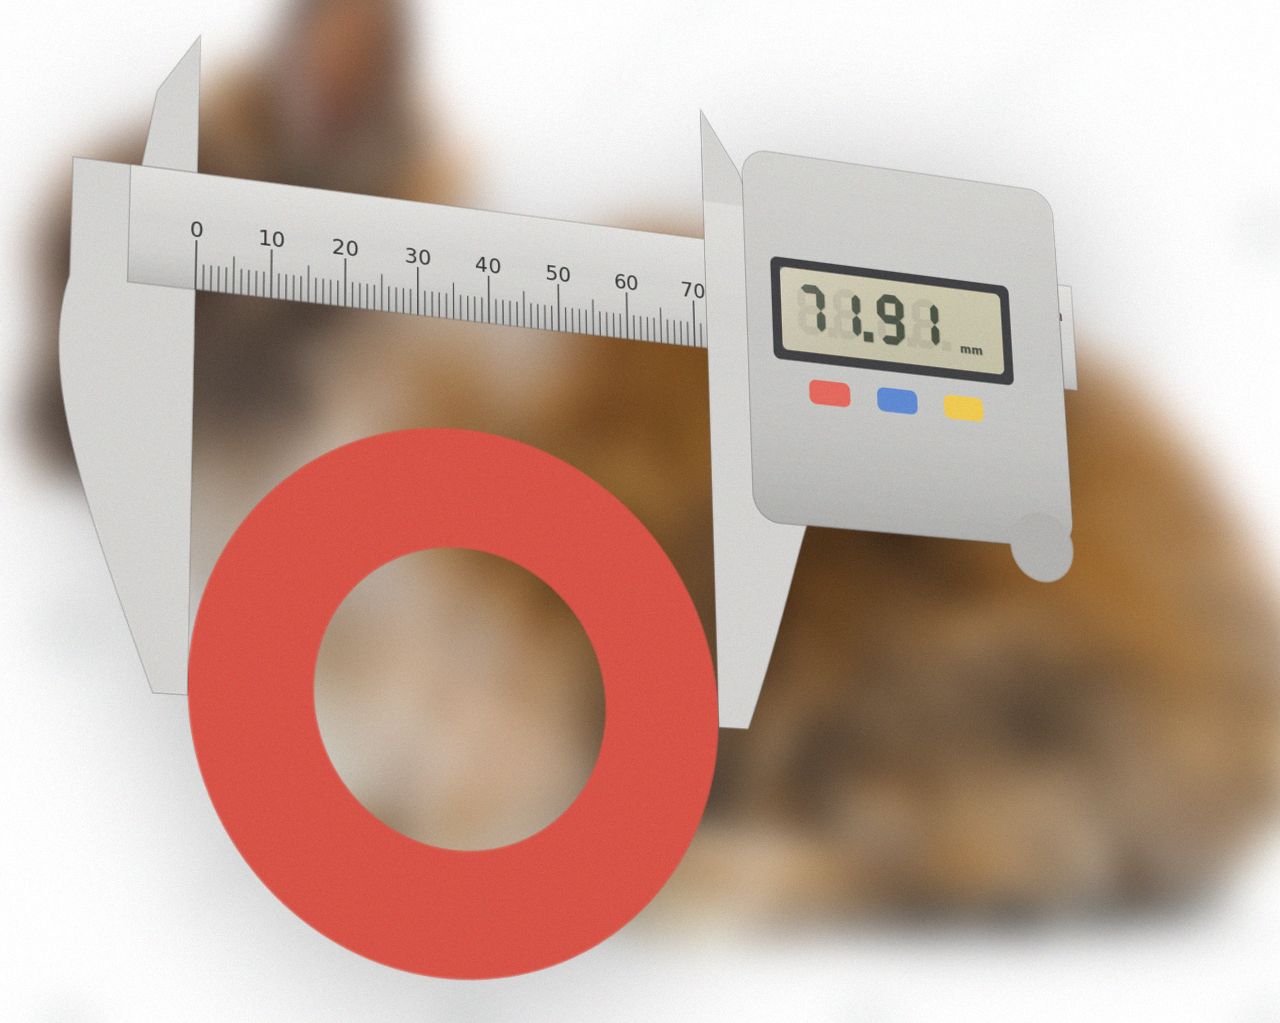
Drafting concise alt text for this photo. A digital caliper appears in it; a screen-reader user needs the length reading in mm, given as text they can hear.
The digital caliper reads 71.91 mm
